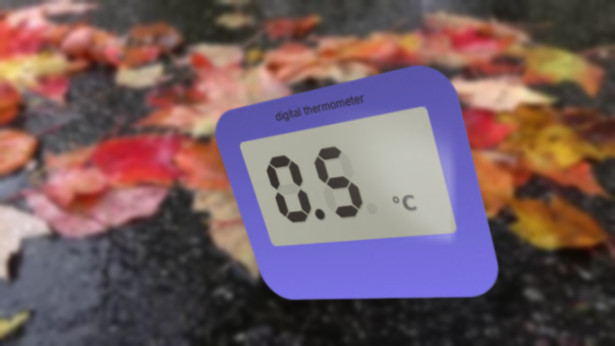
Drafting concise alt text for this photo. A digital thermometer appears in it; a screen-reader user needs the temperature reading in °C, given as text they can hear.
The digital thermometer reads 0.5 °C
